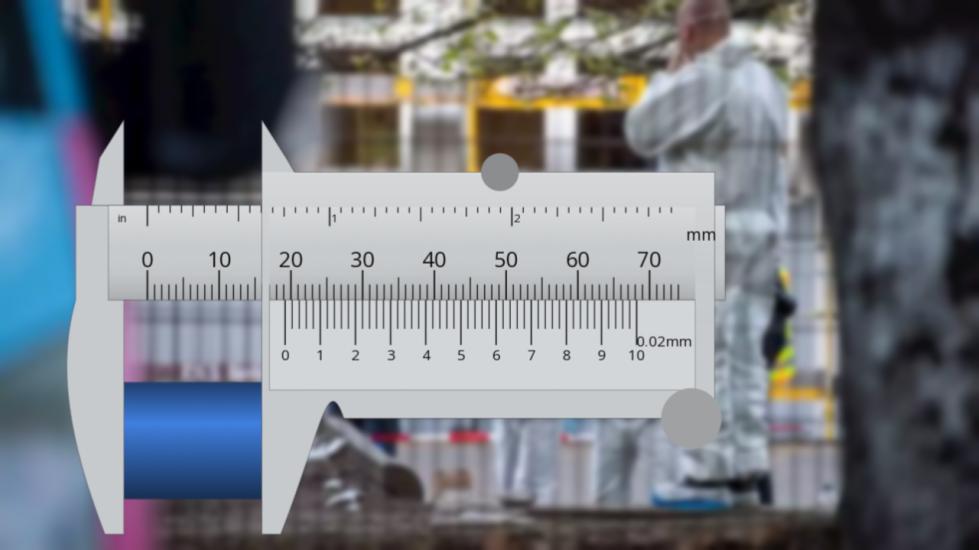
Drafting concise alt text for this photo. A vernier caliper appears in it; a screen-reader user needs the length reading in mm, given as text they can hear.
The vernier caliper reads 19.2 mm
